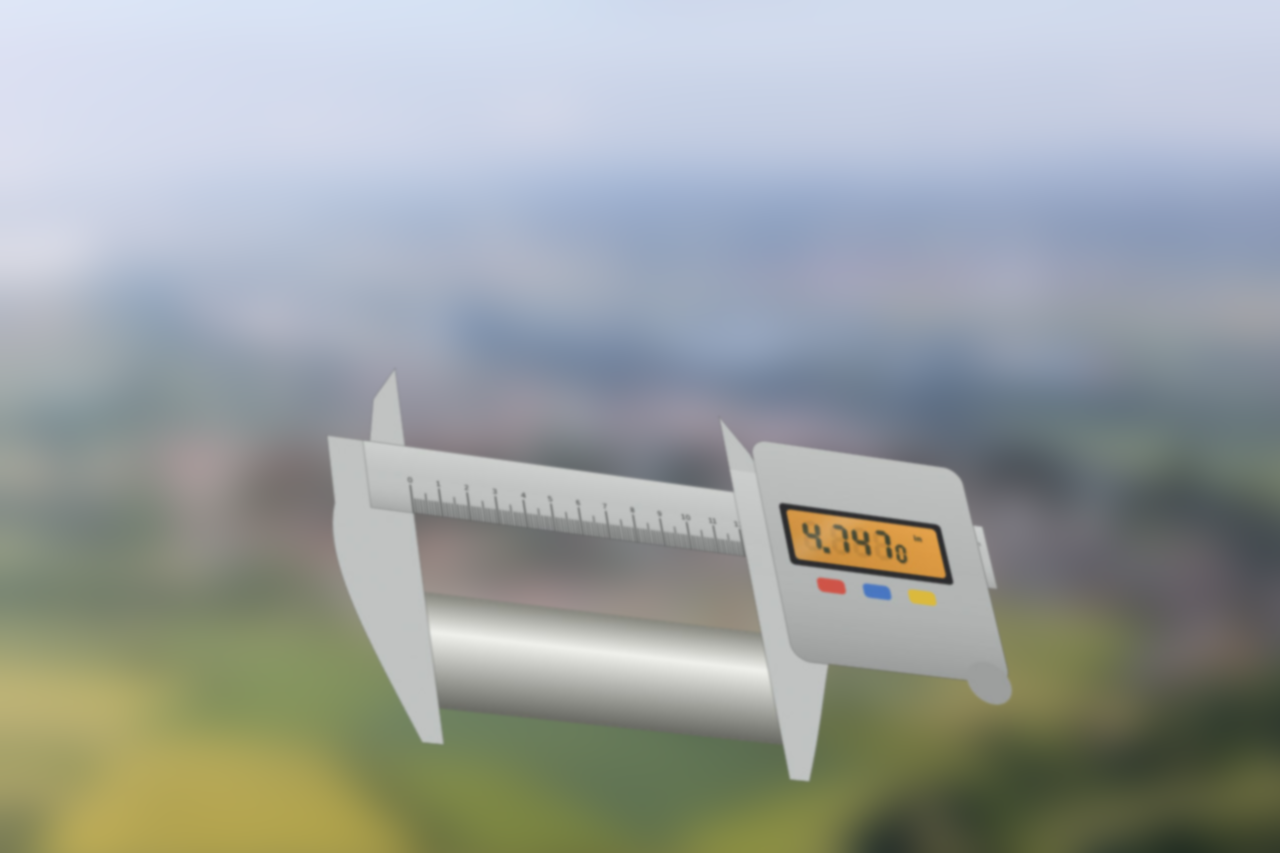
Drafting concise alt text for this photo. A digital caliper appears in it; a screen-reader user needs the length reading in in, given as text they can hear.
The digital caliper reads 4.7470 in
